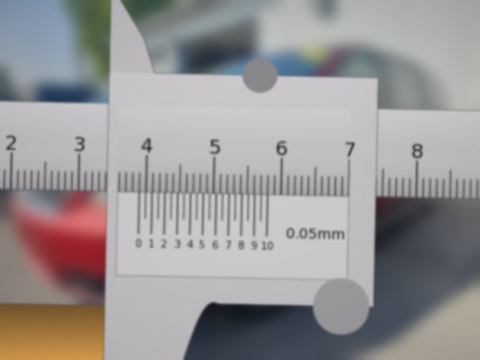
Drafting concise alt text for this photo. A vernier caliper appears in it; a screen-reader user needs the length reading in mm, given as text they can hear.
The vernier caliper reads 39.0 mm
